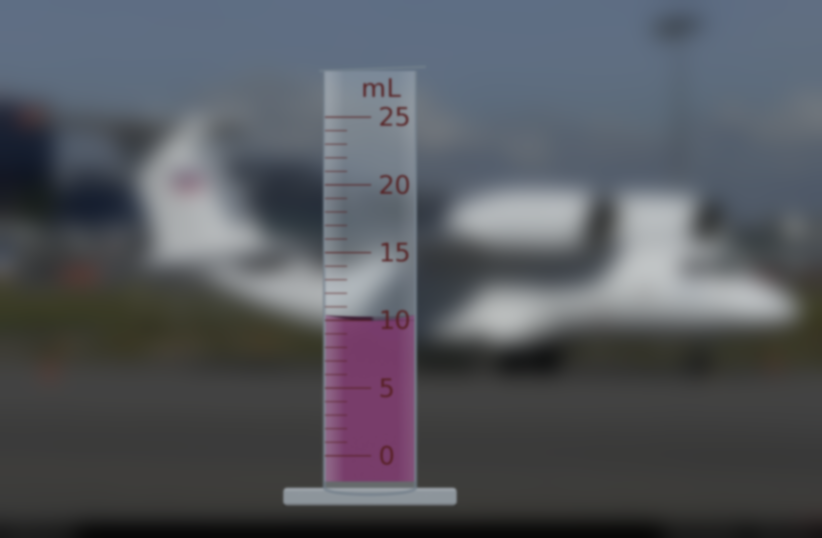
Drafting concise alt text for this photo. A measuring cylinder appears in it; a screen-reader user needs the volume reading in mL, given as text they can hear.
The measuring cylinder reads 10 mL
